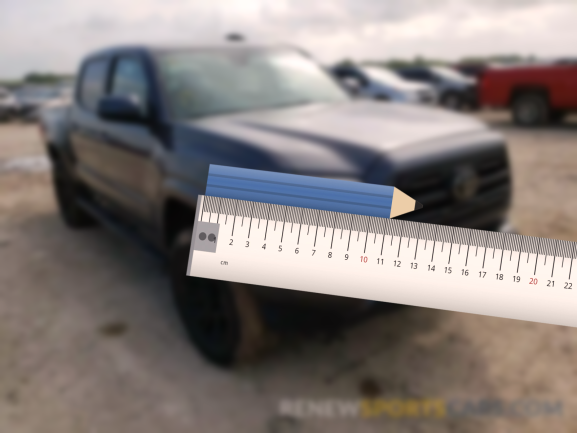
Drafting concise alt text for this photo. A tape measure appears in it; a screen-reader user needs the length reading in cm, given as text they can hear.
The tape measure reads 13 cm
